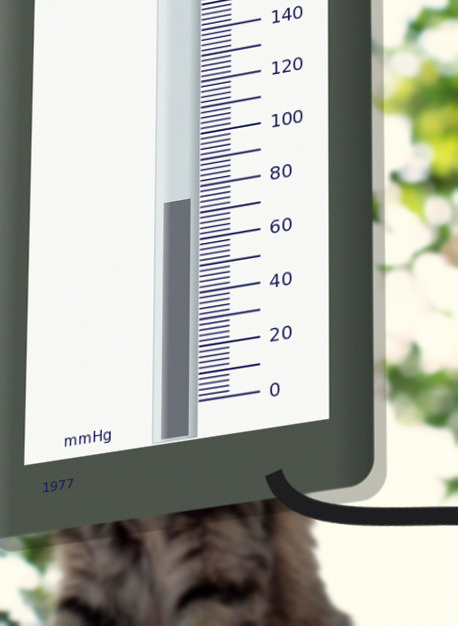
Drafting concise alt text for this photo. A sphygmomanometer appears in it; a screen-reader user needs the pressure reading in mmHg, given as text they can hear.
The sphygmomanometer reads 76 mmHg
